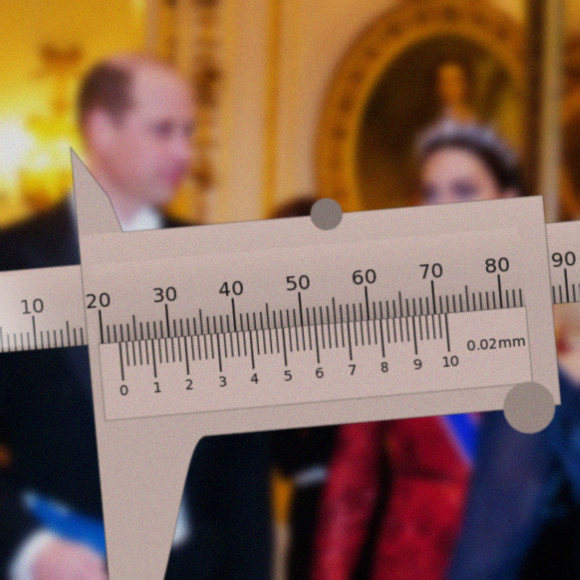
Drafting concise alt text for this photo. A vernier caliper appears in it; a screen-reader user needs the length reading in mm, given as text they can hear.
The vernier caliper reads 22.6 mm
